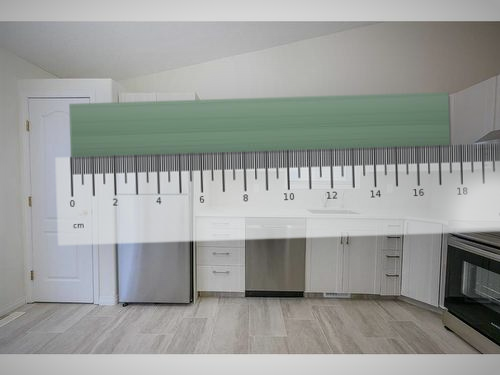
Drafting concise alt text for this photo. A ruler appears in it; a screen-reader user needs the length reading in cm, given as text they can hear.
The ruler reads 17.5 cm
